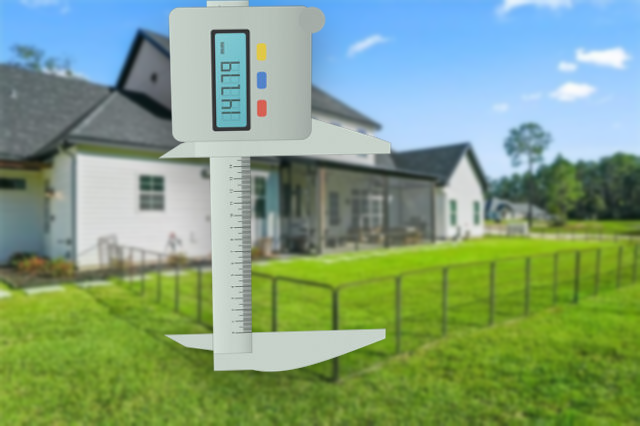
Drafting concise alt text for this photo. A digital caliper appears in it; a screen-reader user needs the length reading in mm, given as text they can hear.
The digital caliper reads 147.79 mm
